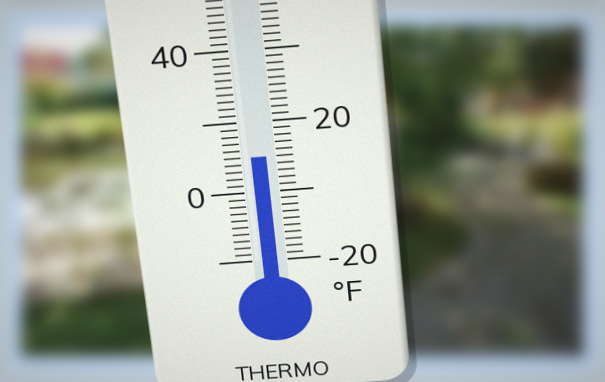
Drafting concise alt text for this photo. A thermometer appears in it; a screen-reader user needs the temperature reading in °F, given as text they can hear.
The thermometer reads 10 °F
